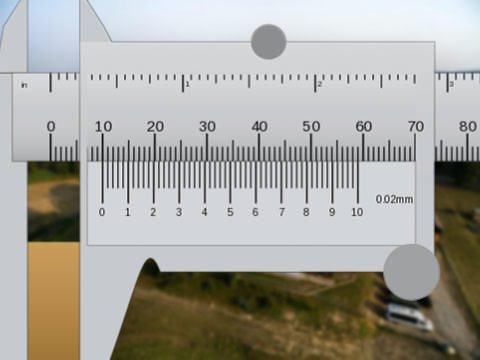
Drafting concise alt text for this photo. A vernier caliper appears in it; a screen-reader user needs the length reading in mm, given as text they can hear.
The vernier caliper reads 10.0 mm
